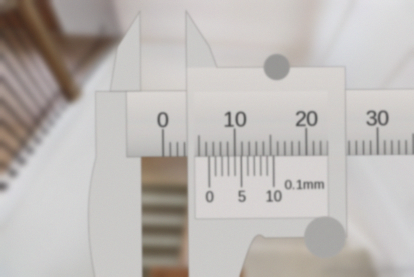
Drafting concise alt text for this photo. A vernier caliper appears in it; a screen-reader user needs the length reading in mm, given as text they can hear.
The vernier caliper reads 6.4 mm
